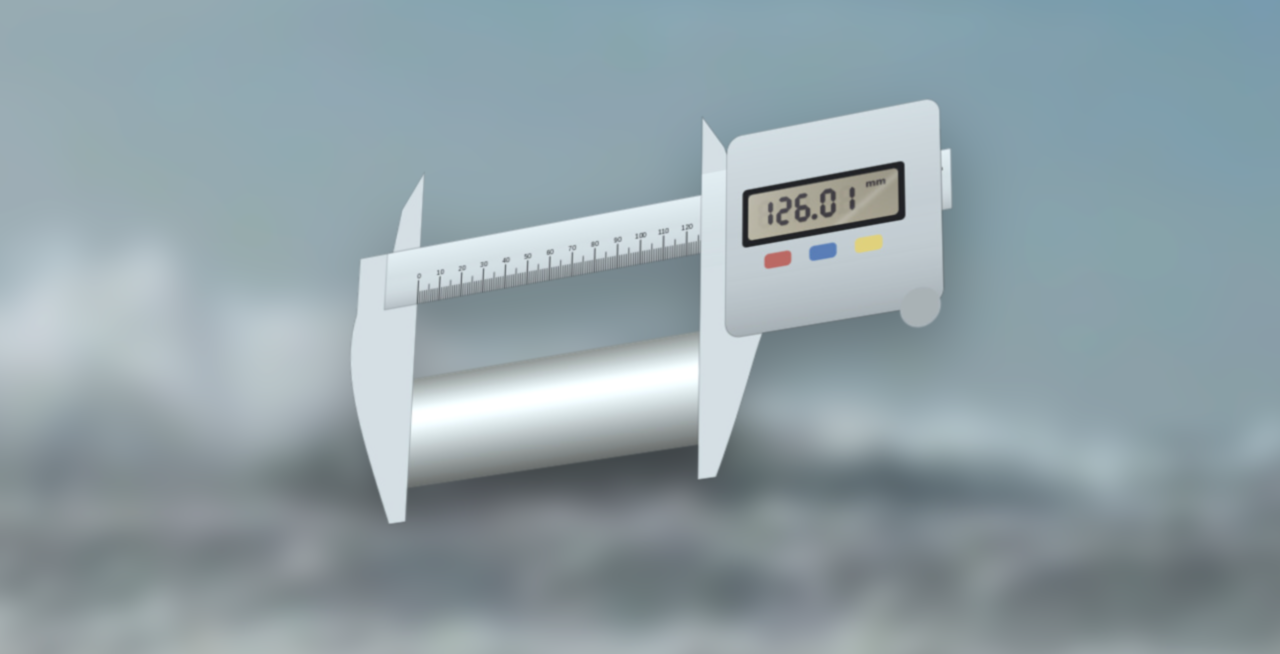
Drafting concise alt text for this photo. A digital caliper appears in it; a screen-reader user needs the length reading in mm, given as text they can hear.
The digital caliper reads 126.01 mm
